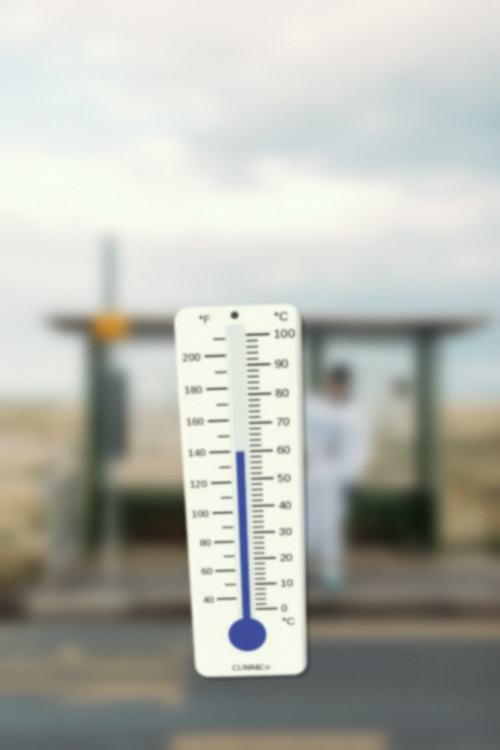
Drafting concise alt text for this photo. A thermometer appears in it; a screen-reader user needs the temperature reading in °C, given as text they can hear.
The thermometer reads 60 °C
